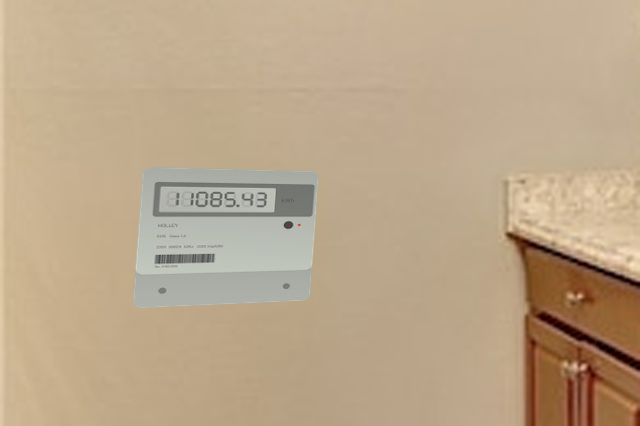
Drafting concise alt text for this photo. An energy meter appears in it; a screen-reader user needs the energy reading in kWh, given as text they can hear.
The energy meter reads 11085.43 kWh
